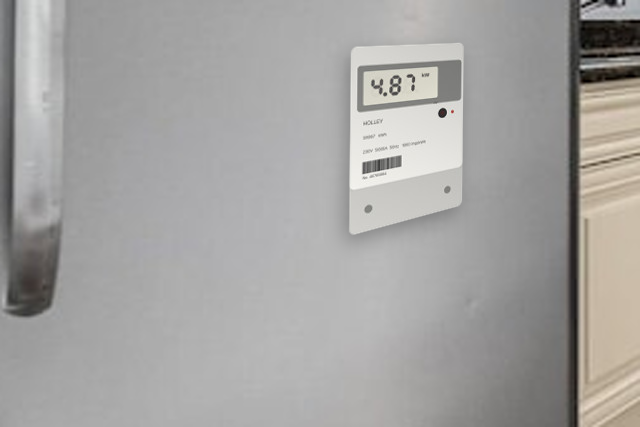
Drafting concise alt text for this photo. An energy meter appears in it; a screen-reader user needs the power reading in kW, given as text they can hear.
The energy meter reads 4.87 kW
